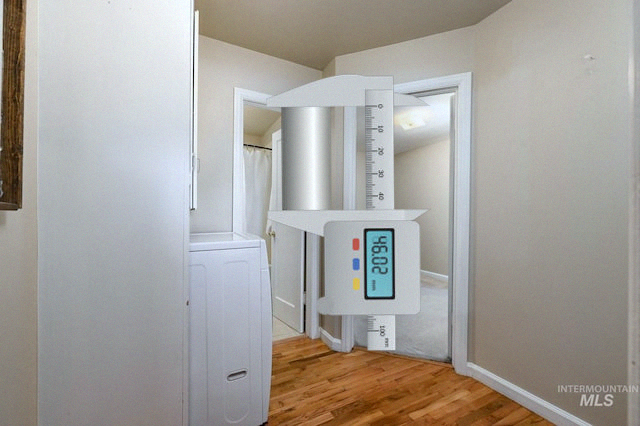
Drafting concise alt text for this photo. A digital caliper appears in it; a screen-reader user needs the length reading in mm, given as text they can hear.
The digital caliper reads 46.02 mm
